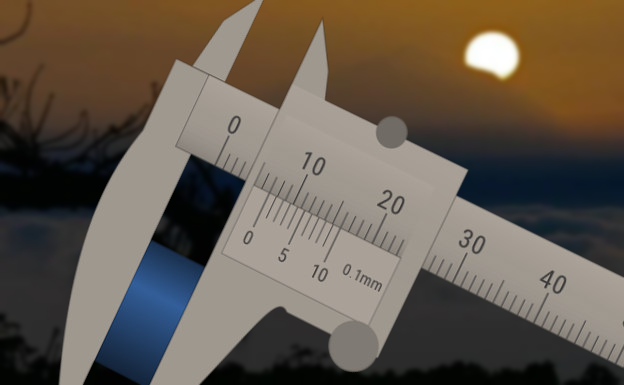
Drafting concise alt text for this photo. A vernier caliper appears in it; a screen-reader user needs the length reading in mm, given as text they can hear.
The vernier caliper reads 7.0 mm
